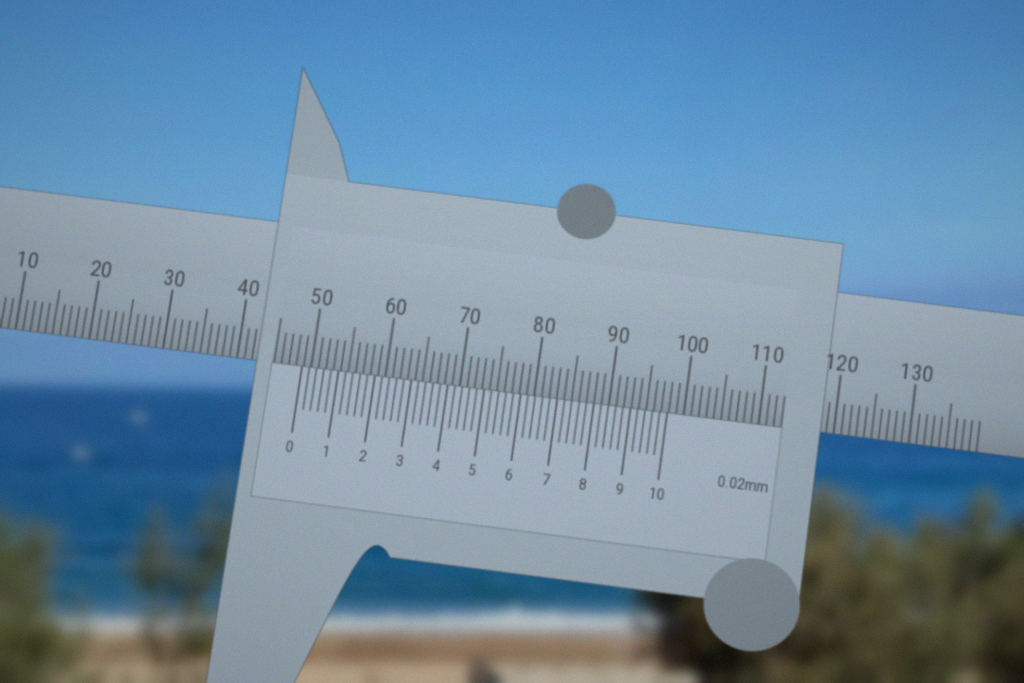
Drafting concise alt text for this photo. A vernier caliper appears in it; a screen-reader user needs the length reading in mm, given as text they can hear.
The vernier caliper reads 48.8 mm
